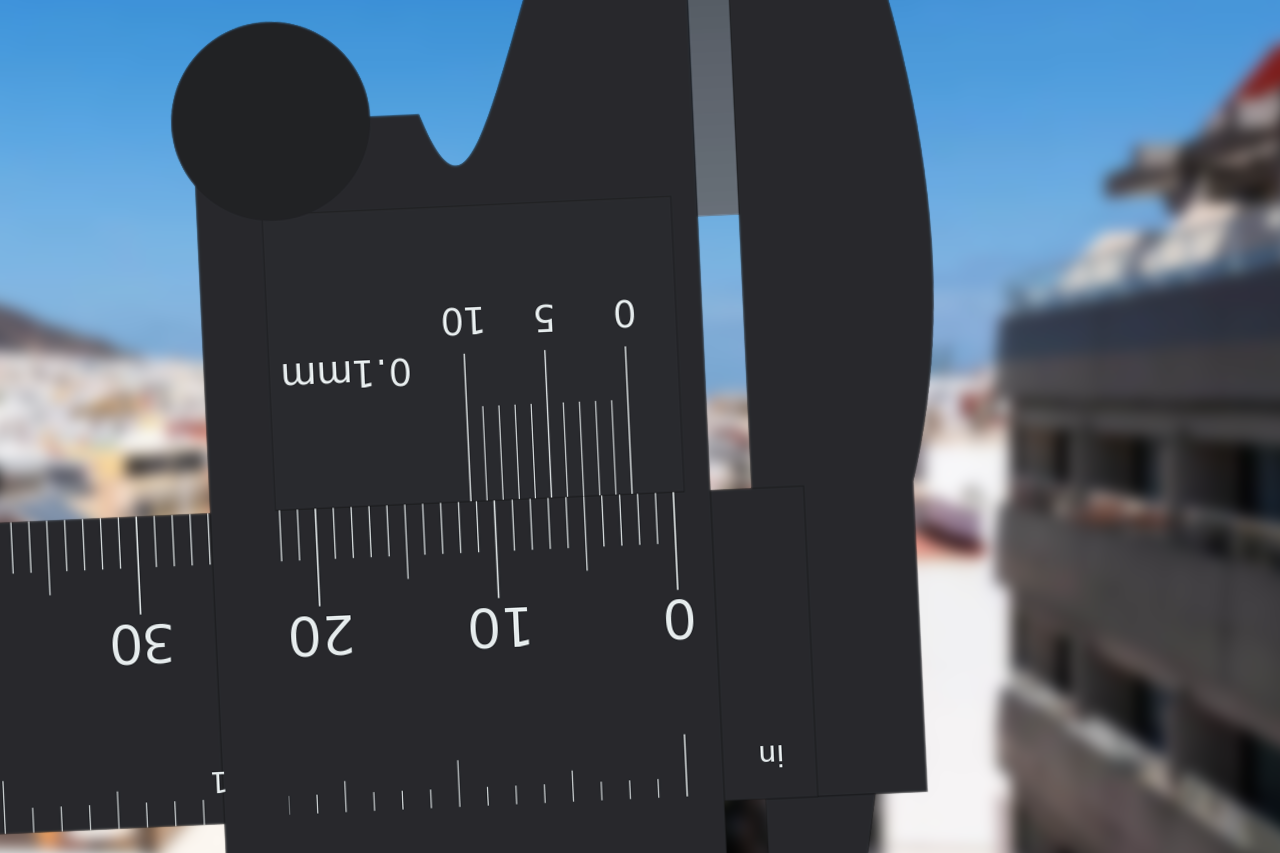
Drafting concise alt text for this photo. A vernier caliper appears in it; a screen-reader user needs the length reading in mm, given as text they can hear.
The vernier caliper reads 2.3 mm
